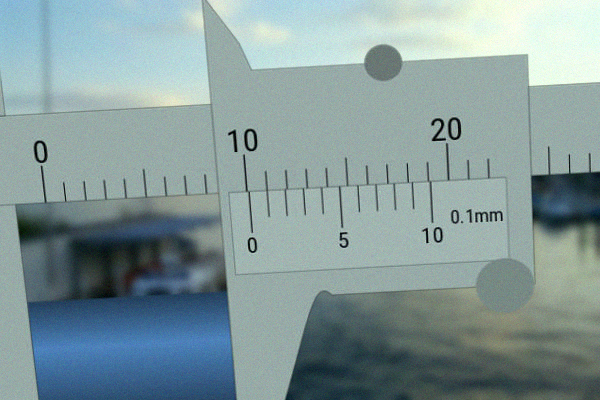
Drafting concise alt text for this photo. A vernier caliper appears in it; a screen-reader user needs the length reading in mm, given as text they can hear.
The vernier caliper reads 10.1 mm
